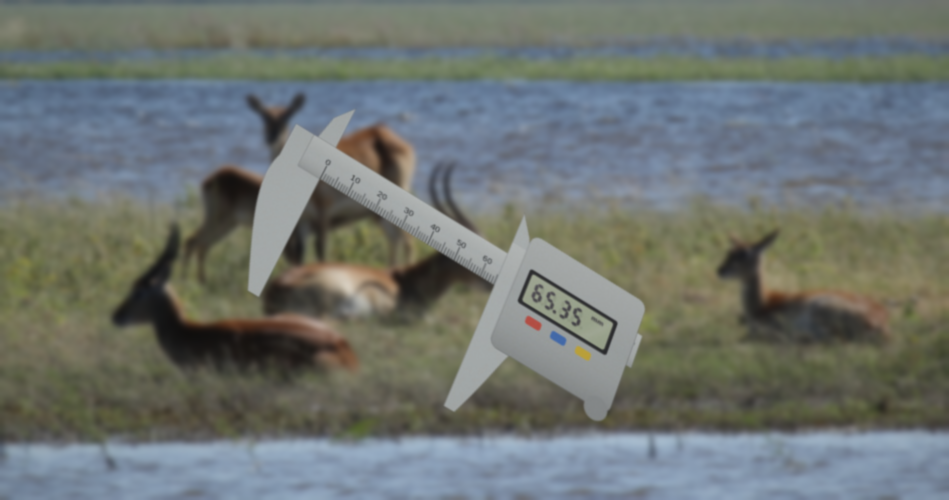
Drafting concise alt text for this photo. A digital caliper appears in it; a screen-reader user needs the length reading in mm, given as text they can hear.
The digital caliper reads 65.35 mm
